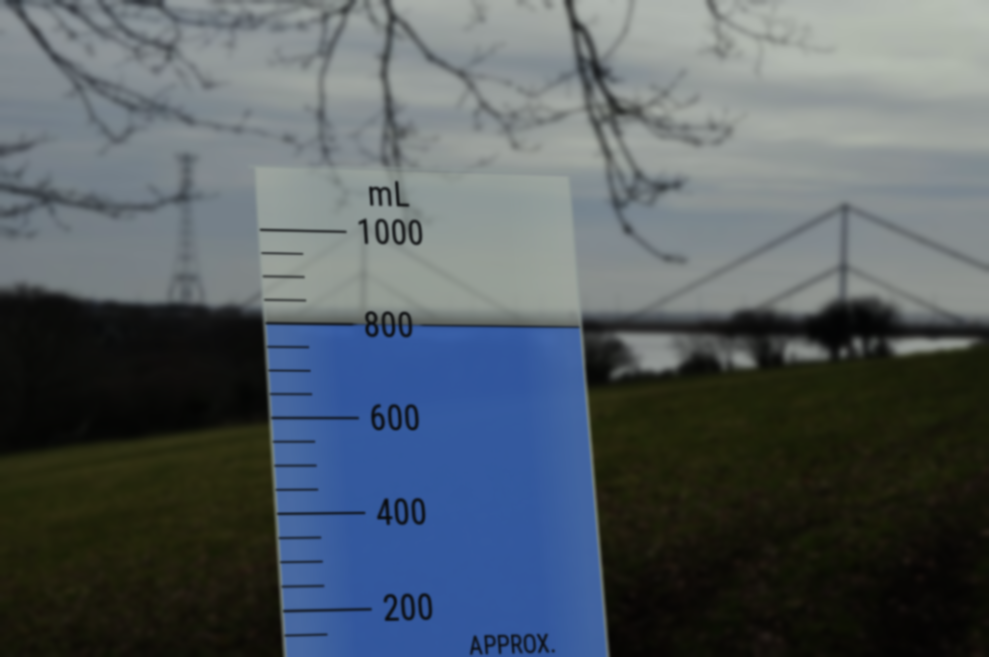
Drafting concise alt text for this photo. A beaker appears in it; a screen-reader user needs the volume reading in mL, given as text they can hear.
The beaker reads 800 mL
